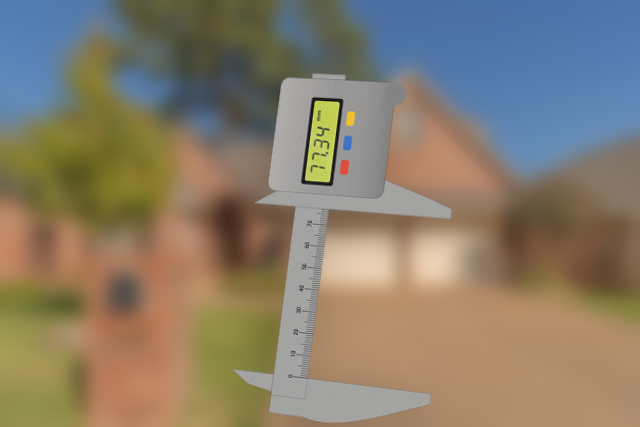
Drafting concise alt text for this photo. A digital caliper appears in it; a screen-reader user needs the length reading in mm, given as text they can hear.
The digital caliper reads 77.34 mm
